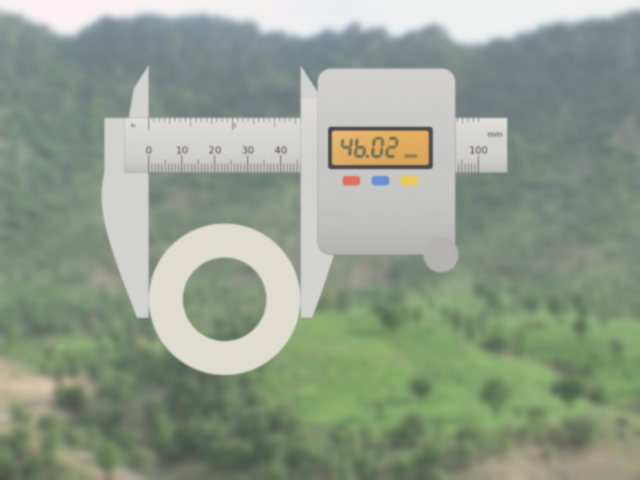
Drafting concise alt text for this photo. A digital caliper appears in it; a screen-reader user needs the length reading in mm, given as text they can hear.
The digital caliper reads 46.02 mm
